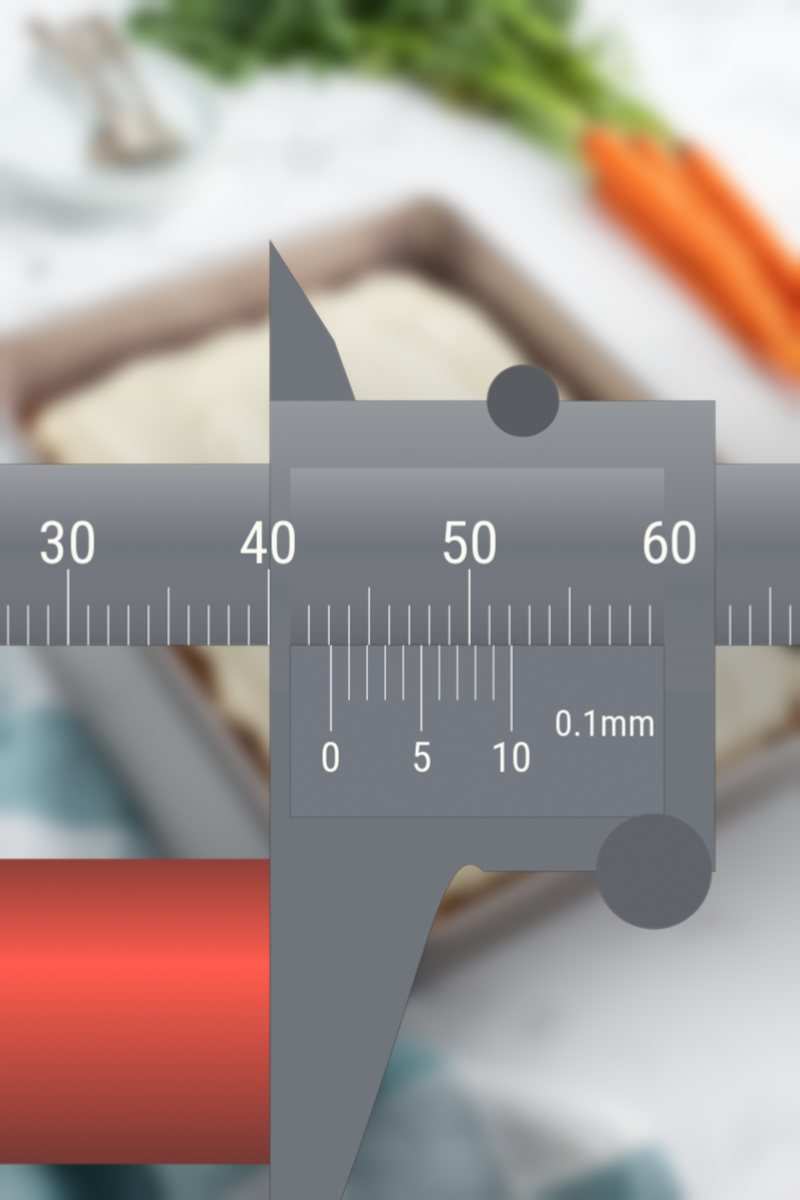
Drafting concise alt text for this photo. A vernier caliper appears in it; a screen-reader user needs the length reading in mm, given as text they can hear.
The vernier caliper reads 43.1 mm
